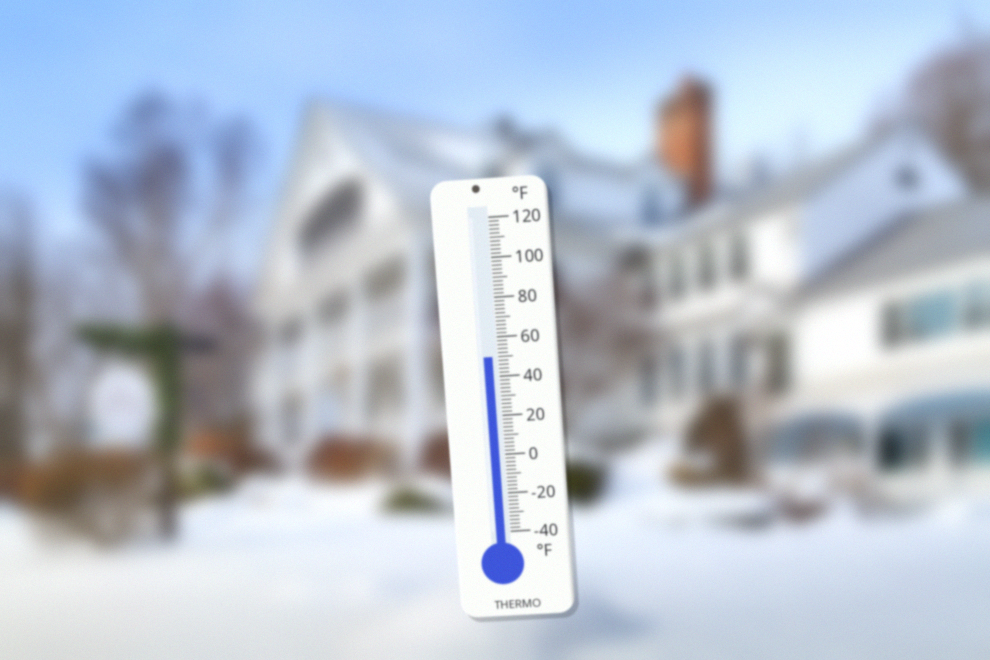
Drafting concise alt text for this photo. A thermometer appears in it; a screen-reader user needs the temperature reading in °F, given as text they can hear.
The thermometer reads 50 °F
